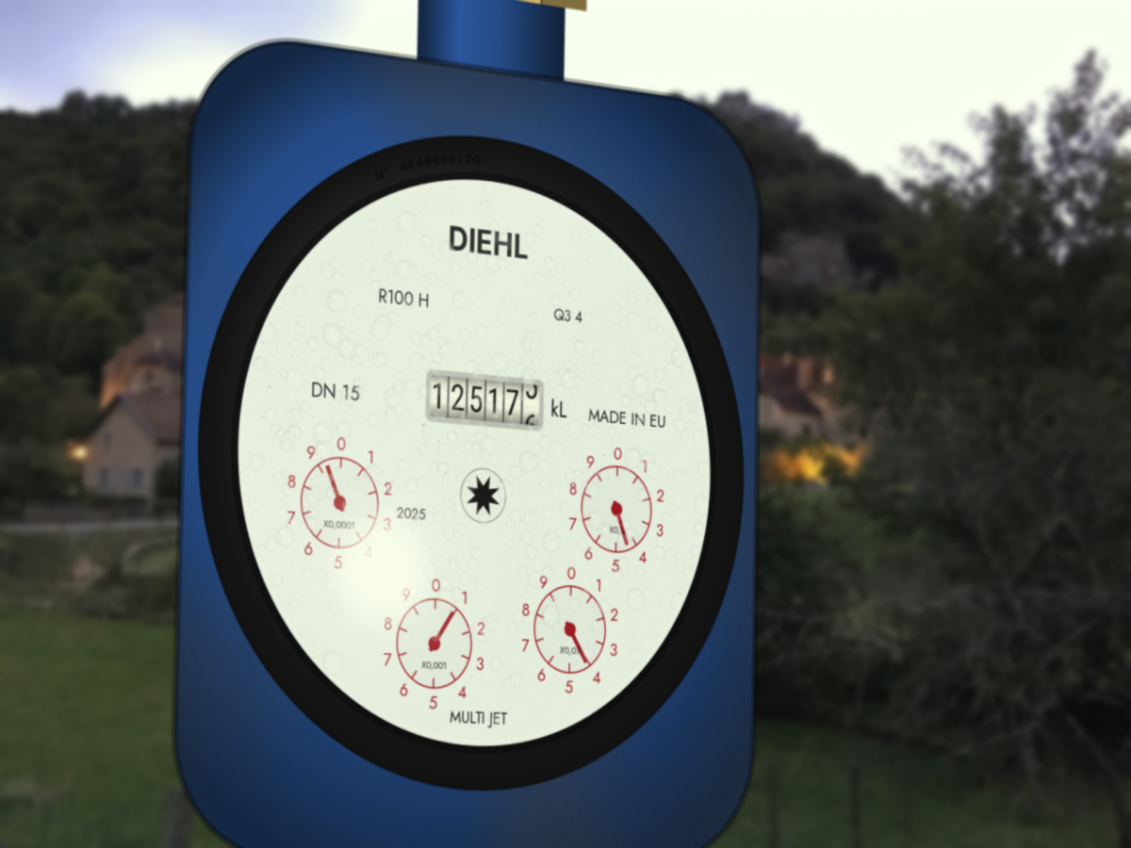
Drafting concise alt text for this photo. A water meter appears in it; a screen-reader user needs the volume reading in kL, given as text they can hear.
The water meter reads 125175.4409 kL
